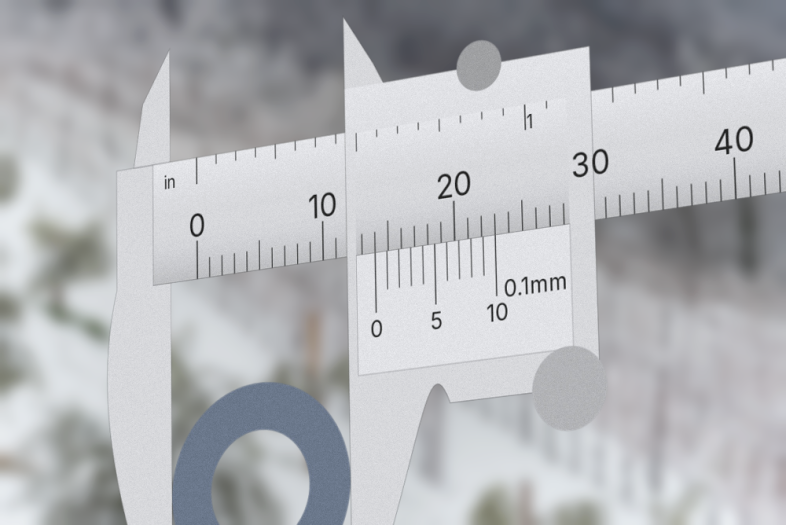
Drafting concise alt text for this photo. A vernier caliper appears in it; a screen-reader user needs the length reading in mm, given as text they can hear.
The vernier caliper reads 14.0 mm
